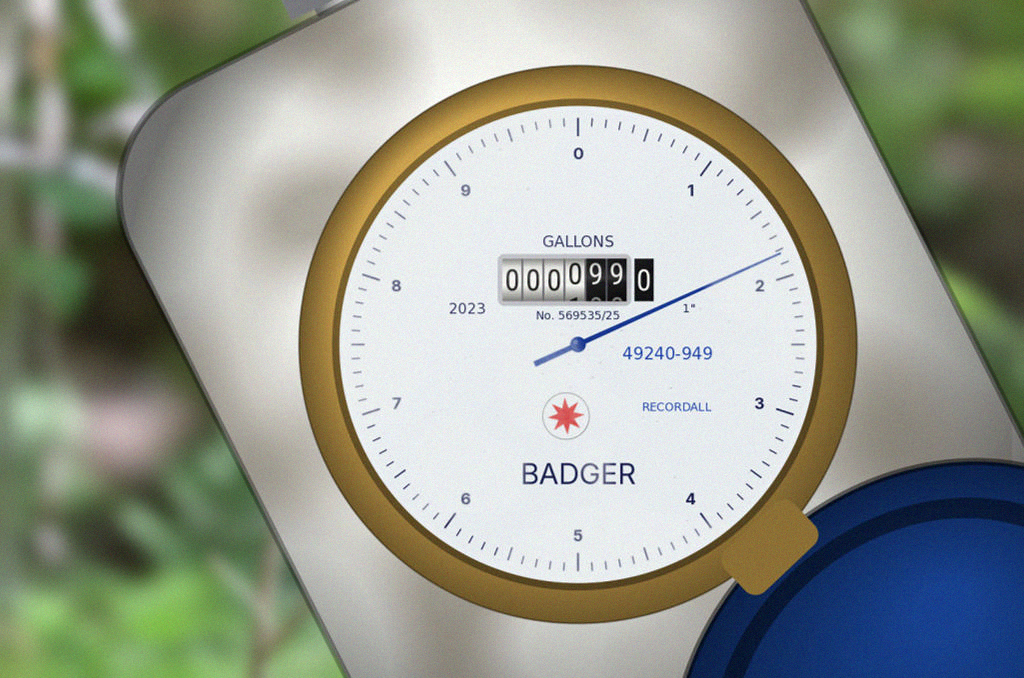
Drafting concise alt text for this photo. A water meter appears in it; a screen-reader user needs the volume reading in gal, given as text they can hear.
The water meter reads 991.8 gal
